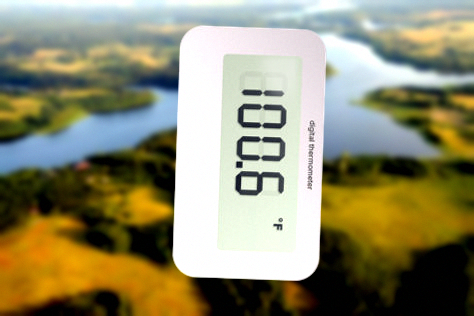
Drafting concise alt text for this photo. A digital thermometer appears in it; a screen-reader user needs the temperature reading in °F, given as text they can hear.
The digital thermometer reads 100.6 °F
